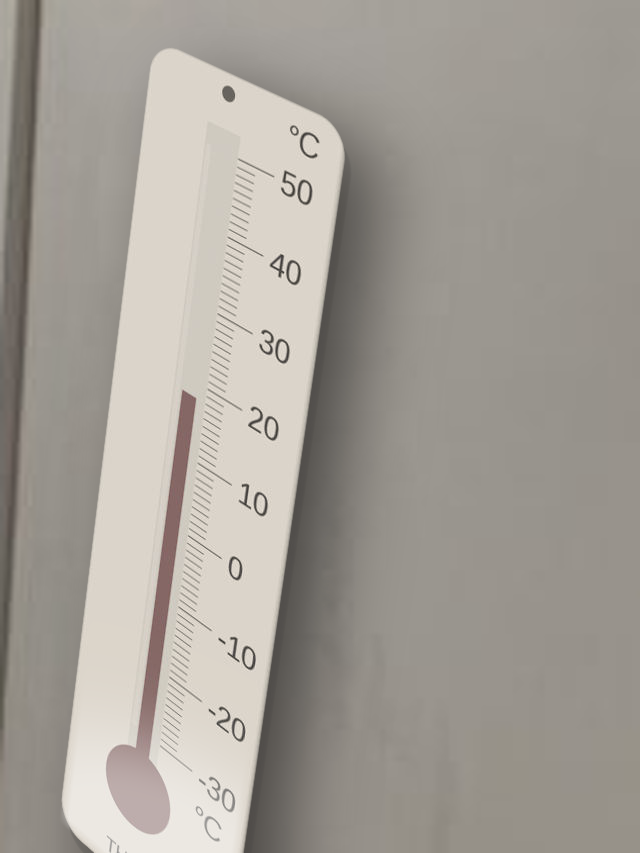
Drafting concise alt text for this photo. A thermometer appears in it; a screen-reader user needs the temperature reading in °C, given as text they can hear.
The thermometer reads 18 °C
